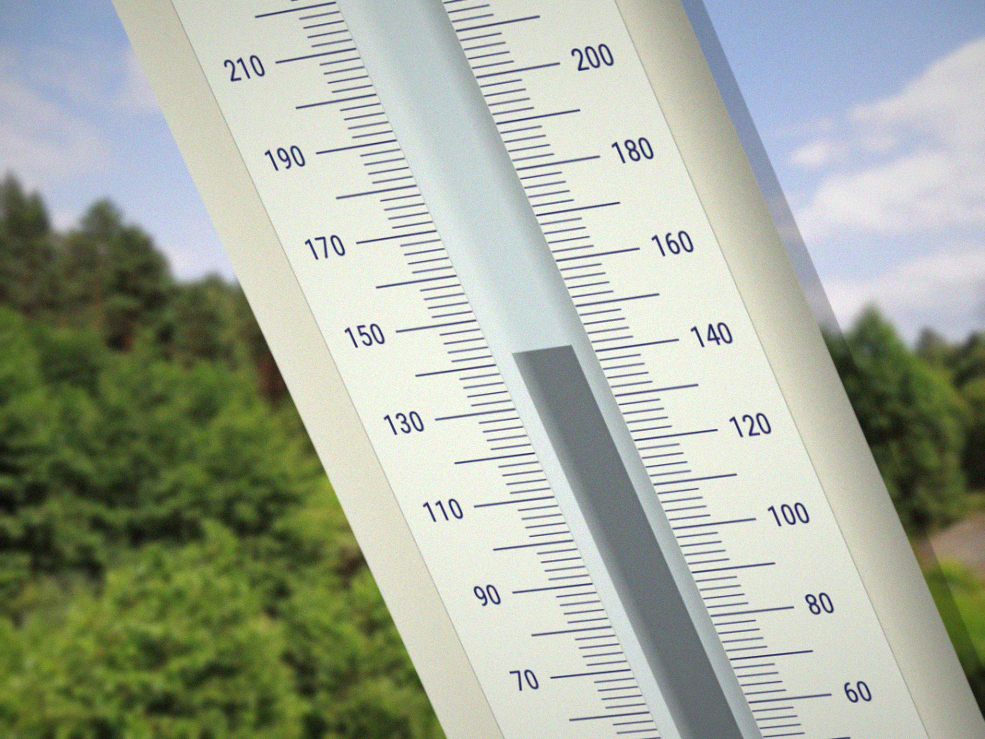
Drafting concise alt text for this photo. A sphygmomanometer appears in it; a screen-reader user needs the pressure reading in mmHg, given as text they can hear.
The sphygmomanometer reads 142 mmHg
